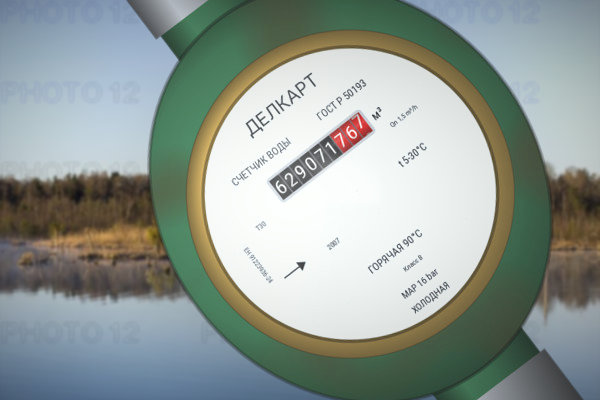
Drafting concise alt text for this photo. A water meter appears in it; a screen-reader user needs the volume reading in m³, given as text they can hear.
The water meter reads 629071.767 m³
